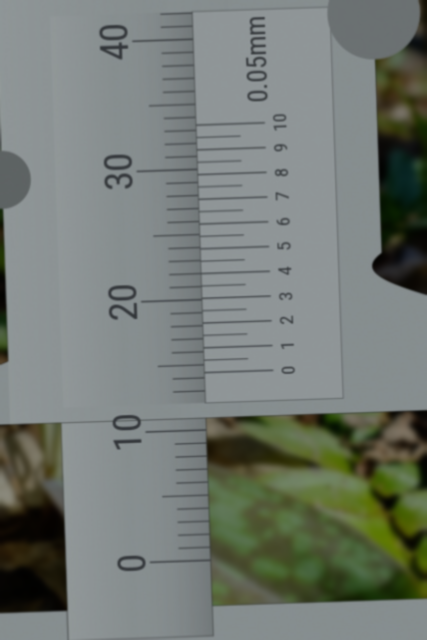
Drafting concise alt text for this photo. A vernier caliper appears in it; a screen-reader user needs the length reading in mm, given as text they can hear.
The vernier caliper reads 14.4 mm
